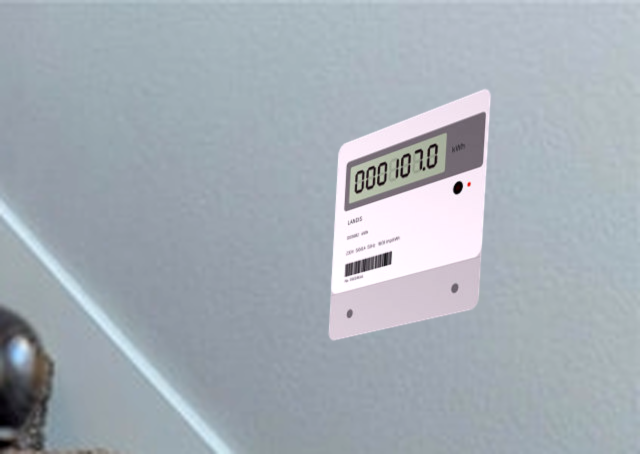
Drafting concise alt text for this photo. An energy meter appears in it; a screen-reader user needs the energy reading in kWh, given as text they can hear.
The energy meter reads 107.0 kWh
